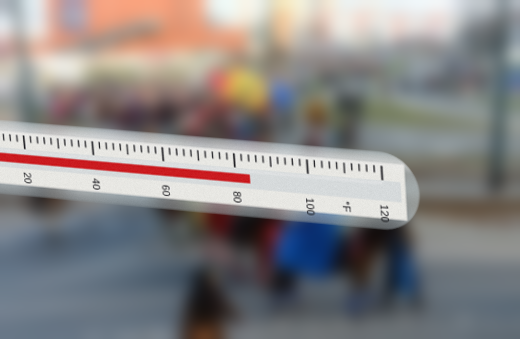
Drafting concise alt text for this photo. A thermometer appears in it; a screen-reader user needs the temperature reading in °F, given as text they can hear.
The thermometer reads 84 °F
